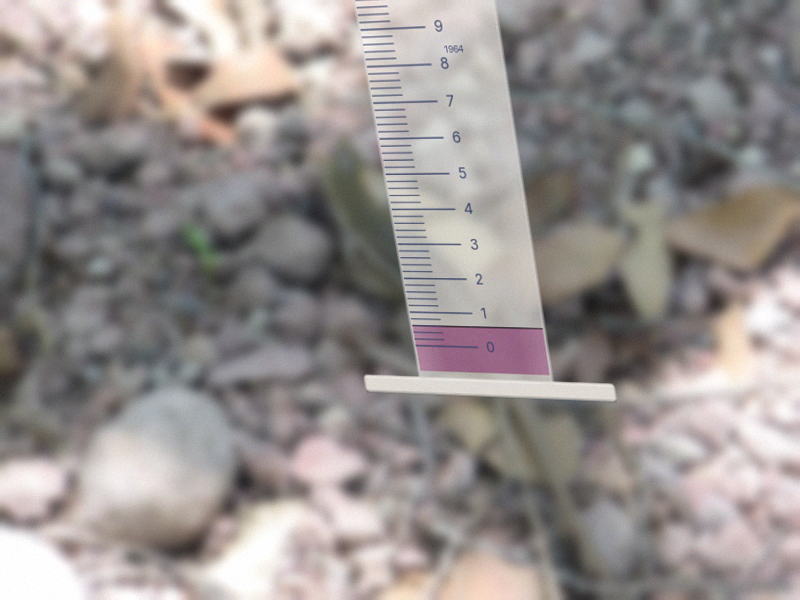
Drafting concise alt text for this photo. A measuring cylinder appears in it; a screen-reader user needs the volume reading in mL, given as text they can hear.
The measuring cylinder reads 0.6 mL
